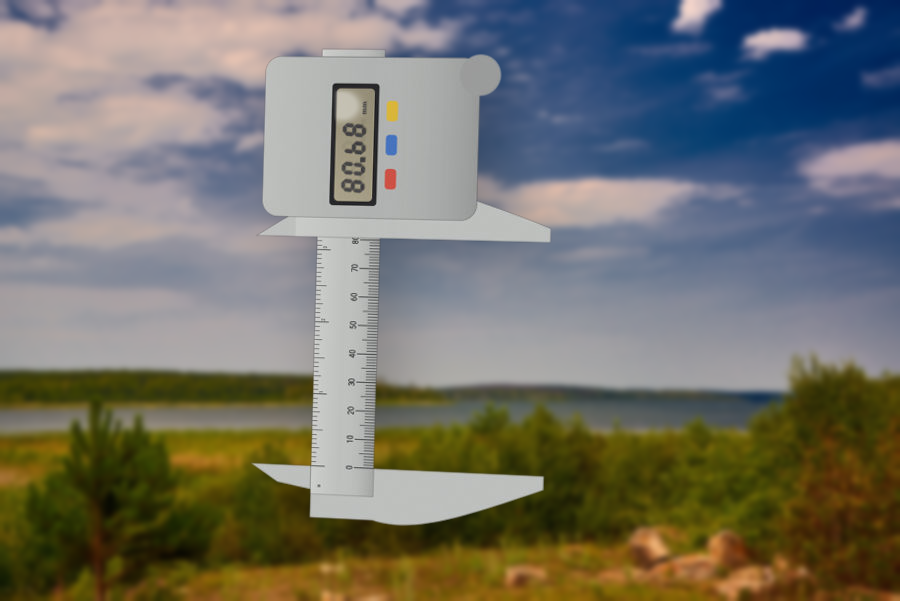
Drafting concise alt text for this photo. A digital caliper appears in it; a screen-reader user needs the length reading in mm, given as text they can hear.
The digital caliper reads 80.68 mm
